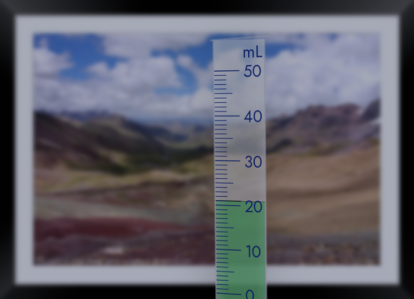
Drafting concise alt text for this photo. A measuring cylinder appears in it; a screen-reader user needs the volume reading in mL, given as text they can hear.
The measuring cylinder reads 21 mL
